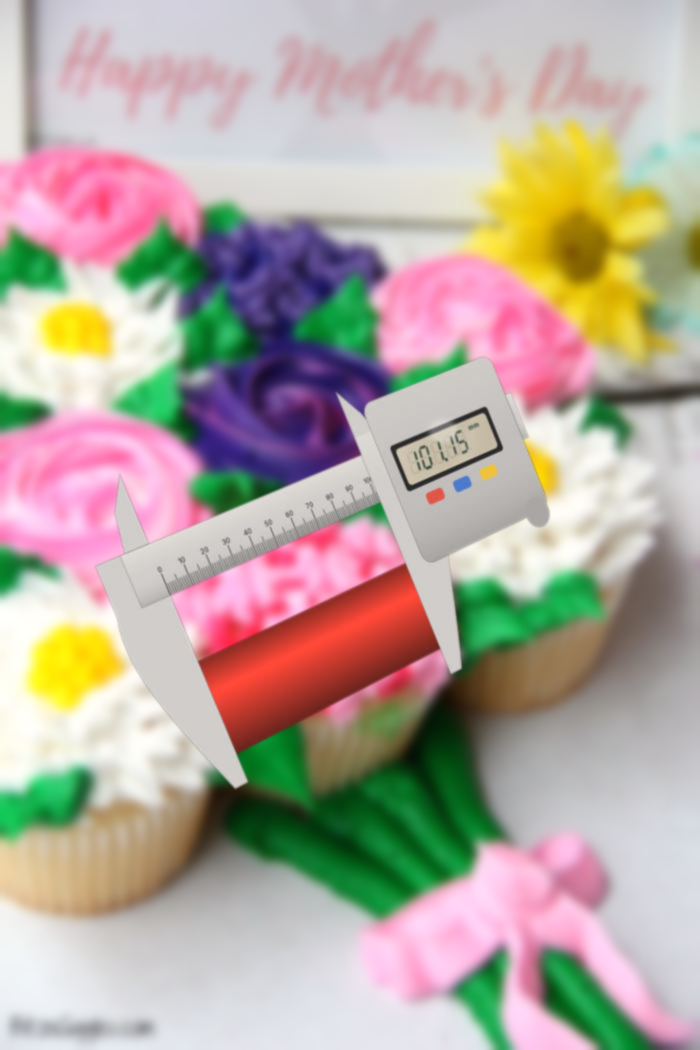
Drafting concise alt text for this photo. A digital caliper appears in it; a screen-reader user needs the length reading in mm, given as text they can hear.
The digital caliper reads 101.15 mm
